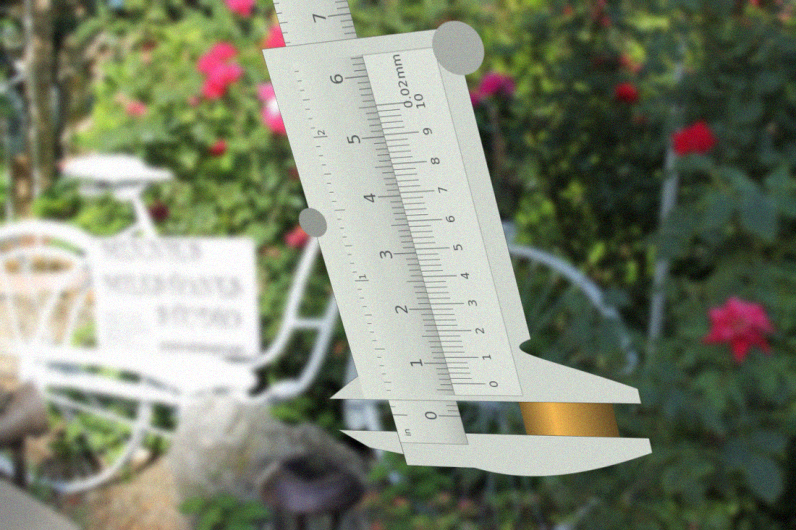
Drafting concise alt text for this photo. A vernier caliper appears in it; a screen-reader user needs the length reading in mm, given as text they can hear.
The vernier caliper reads 6.2 mm
